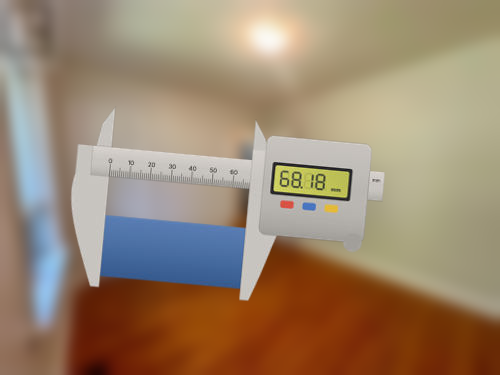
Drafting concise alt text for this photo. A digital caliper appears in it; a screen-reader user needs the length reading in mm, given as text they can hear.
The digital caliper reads 68.18 mm
